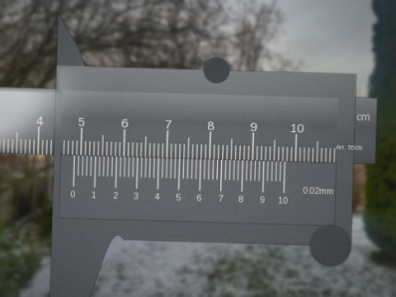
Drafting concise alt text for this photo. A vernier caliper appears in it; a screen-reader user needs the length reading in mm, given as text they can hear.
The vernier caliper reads 48.5 mm
